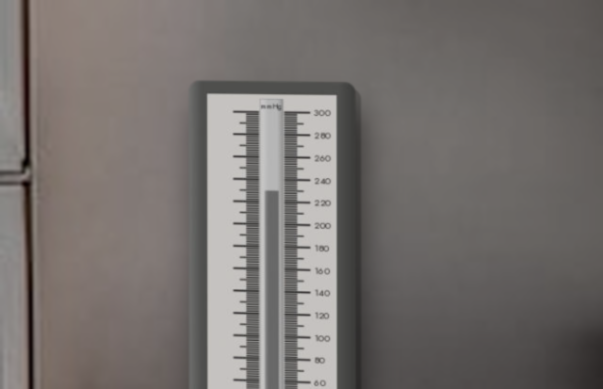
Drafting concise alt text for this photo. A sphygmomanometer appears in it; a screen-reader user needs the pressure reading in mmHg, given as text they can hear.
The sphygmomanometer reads 230 mmHg
